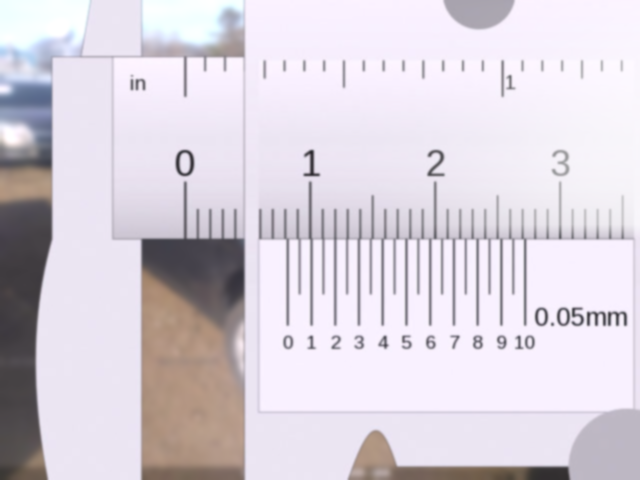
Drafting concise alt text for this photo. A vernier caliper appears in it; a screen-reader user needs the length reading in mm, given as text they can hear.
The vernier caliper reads 8.2 mm
